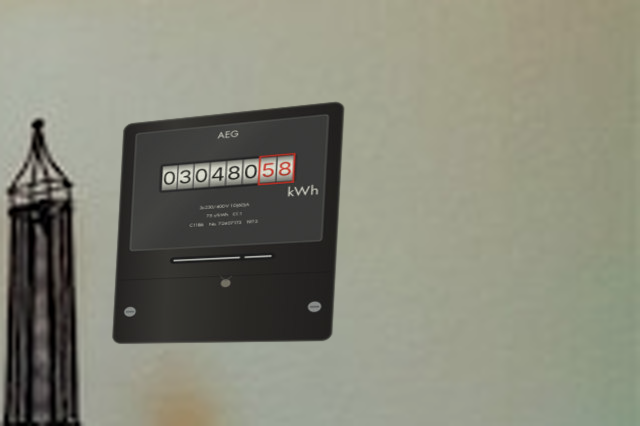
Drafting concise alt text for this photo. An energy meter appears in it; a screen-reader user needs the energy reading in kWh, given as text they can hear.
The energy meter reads 30480.58 kWh
